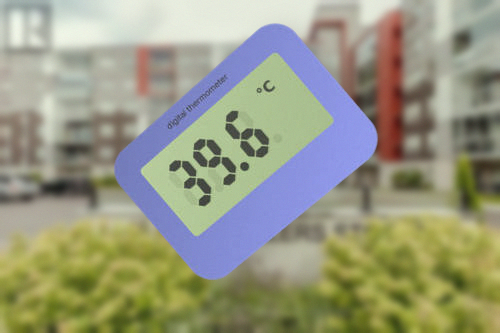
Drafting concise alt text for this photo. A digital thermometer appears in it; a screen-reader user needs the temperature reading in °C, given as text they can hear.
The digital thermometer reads 39.6 °C
